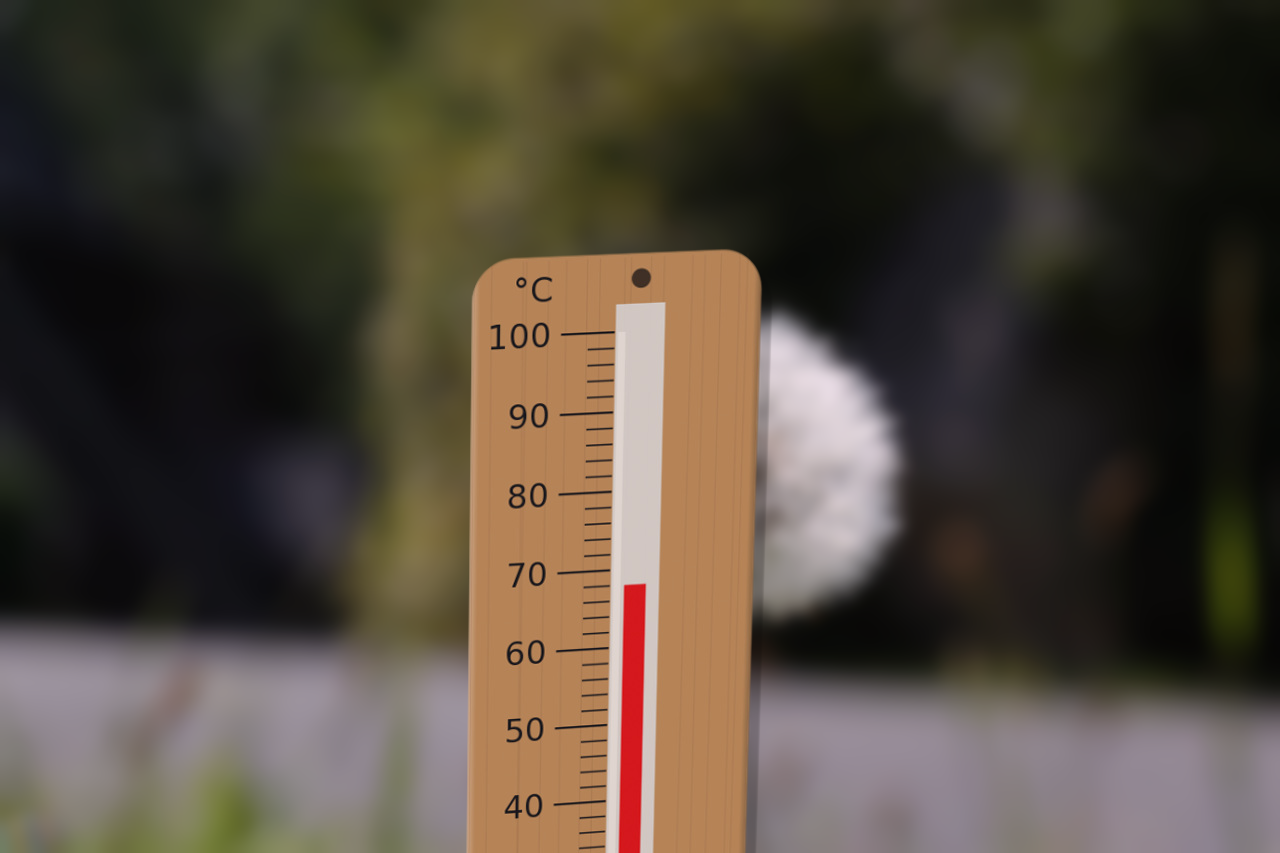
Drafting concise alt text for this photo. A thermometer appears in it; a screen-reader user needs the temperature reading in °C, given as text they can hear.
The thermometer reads 68 °C
